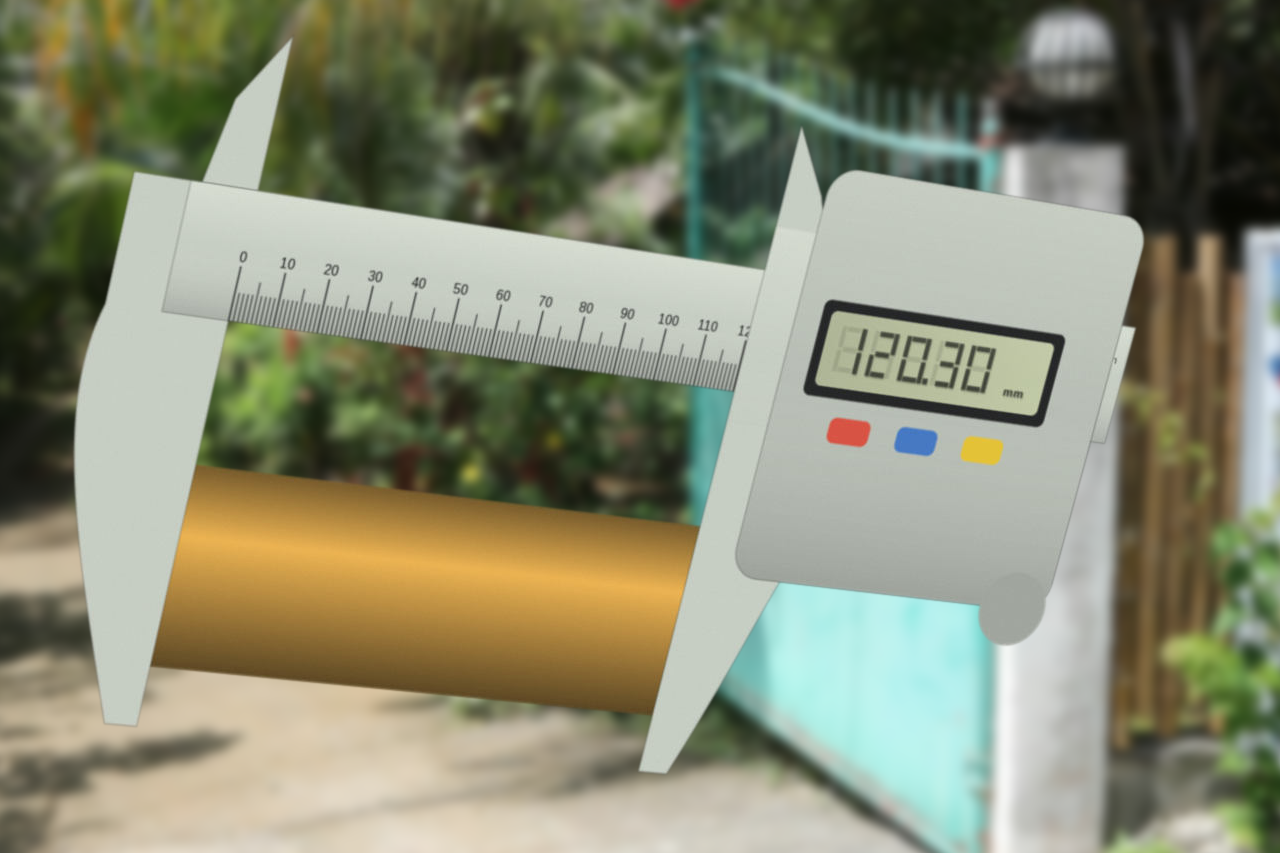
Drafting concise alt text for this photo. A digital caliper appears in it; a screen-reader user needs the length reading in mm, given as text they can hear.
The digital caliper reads 120.30 mm
